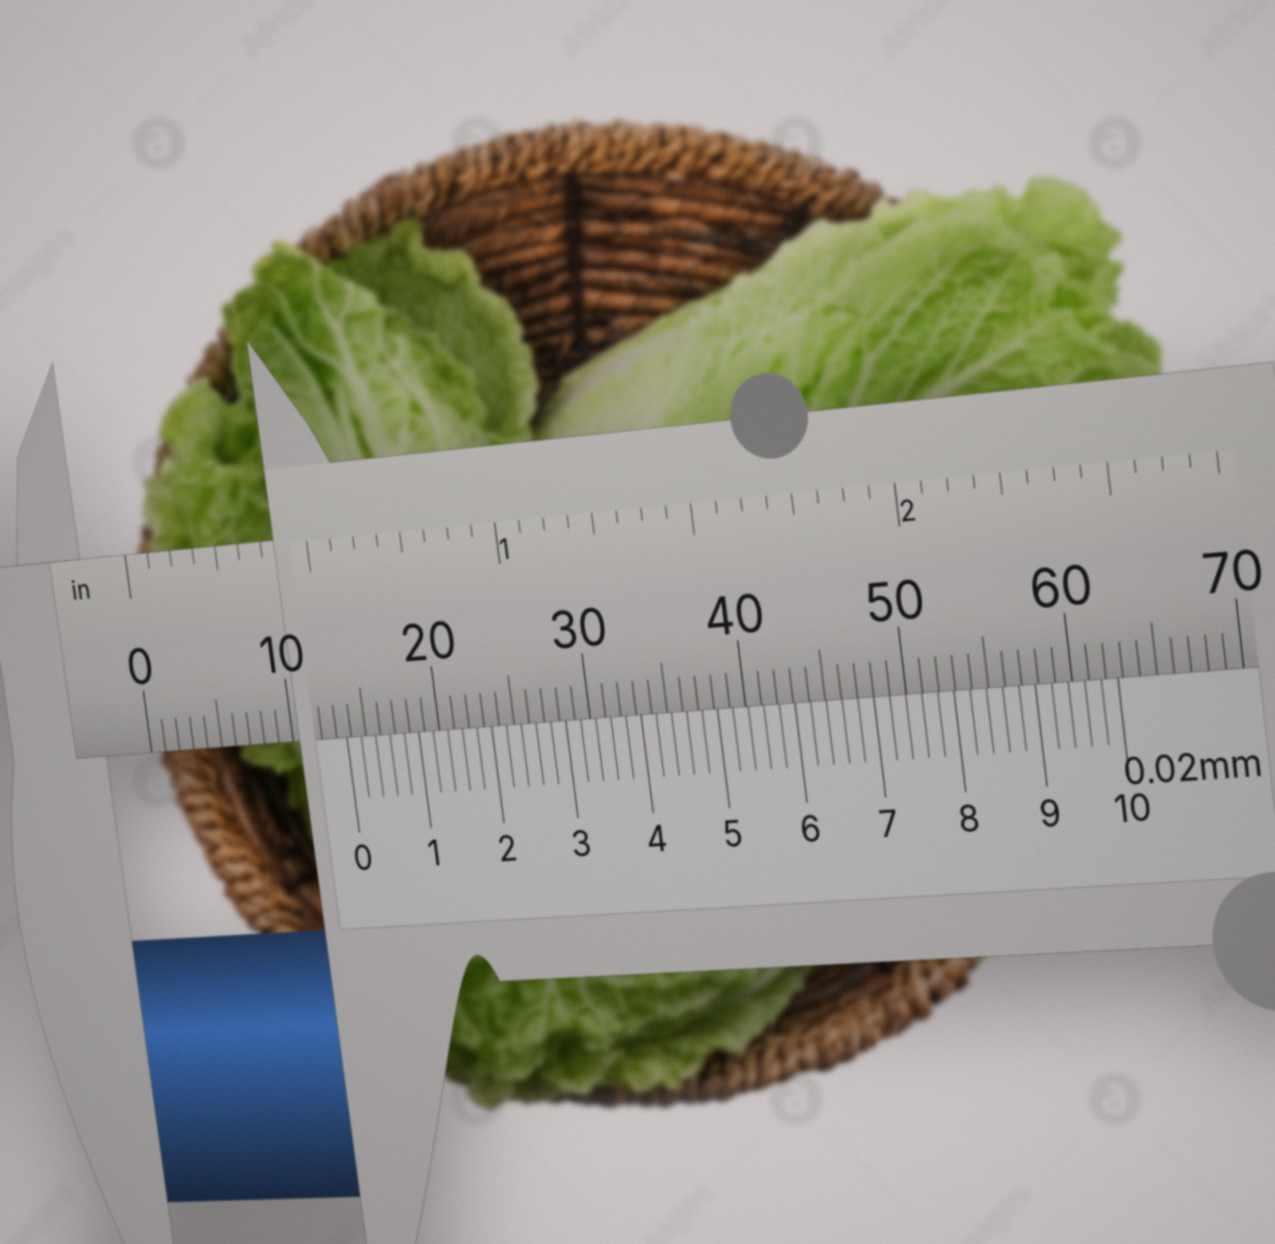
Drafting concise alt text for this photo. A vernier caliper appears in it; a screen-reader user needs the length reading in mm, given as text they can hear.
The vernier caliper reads 13.7 mm
